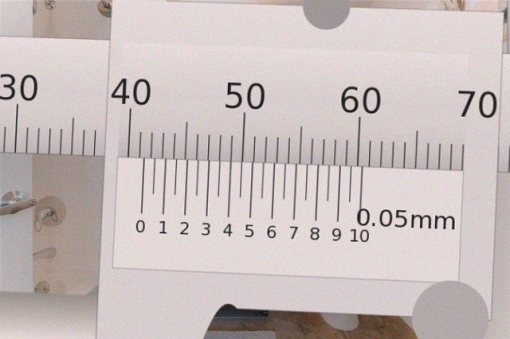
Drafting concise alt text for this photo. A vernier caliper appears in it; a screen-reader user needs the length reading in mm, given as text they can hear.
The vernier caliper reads 41.4 mm
